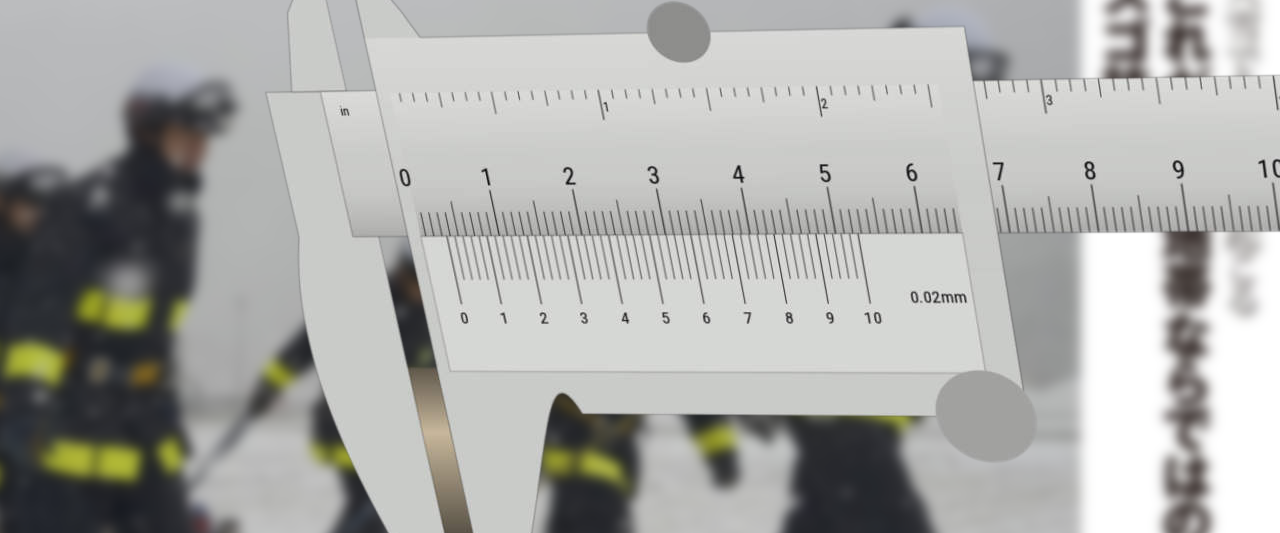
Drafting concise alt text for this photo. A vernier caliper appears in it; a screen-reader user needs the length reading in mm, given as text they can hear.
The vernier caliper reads 3.6 mm
